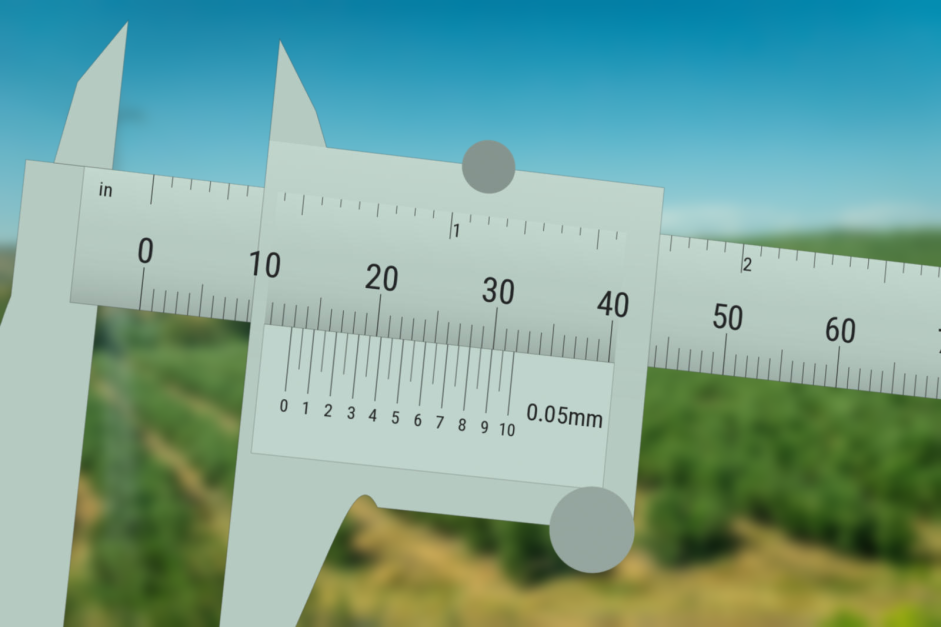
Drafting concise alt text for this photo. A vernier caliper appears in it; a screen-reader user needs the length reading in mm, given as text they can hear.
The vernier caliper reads 12.8 mm
